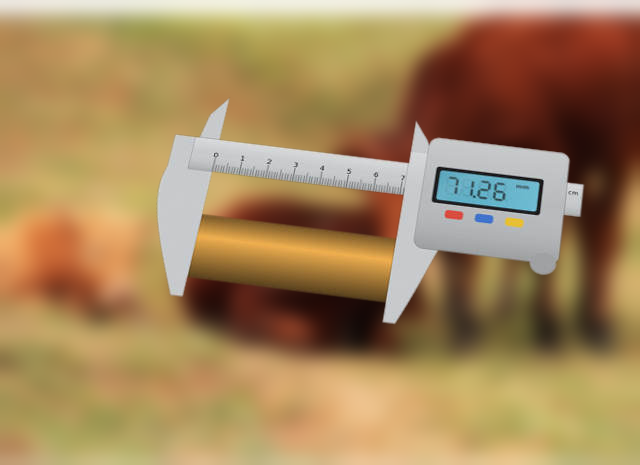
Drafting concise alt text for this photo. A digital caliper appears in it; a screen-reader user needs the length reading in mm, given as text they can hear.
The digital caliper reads 71.26 mm
